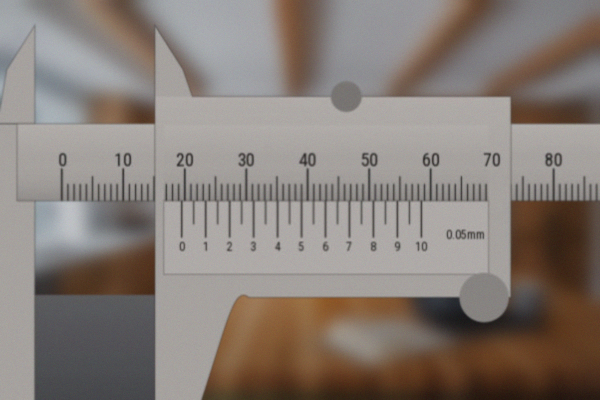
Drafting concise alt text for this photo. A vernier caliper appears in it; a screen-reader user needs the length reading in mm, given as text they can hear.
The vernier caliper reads 19.5 mm
